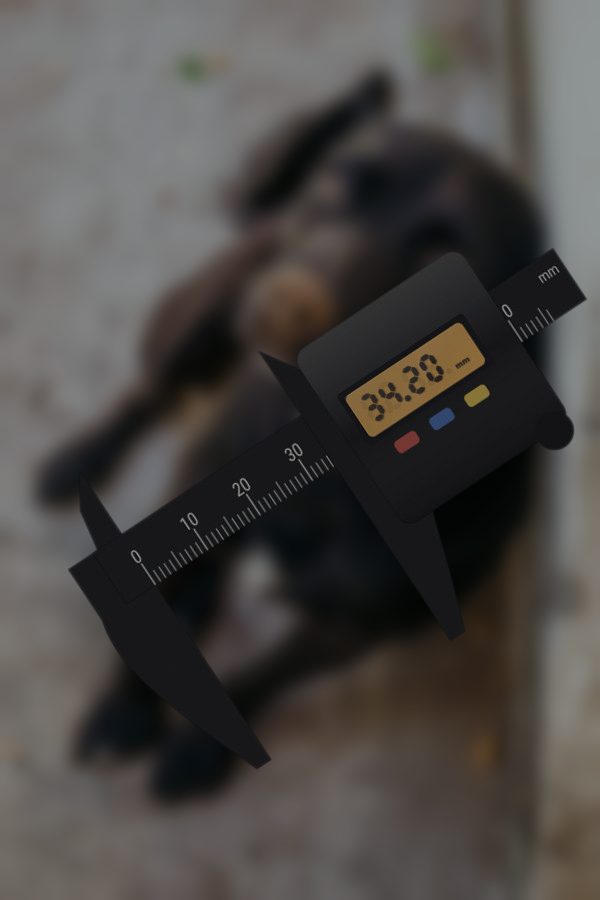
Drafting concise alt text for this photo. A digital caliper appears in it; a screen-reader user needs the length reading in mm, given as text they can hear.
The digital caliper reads 34.20 mm
